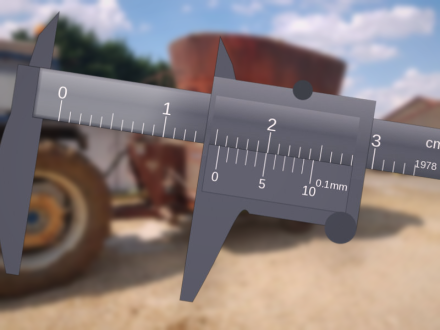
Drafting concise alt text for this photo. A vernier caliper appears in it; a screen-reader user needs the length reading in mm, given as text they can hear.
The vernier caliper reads 15.4 mm
